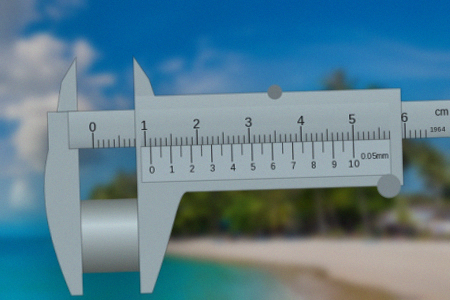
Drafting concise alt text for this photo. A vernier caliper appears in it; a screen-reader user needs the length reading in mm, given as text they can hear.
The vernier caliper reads 11.0 mm
